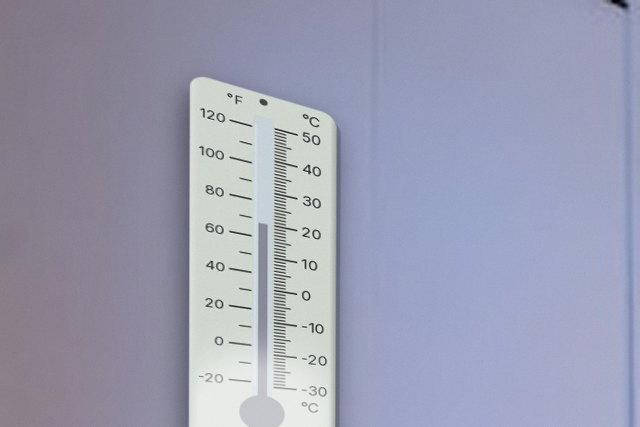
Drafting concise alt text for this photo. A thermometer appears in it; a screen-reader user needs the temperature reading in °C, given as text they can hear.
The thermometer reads 20 °C
